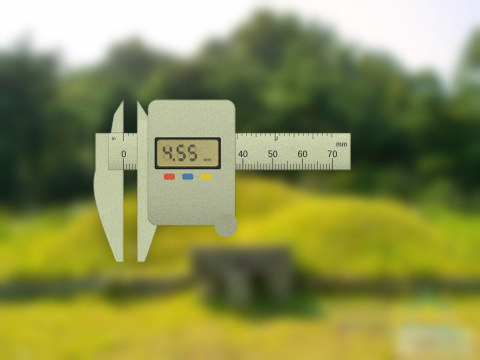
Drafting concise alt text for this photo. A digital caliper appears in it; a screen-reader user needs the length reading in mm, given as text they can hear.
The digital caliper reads 4.55 mm
